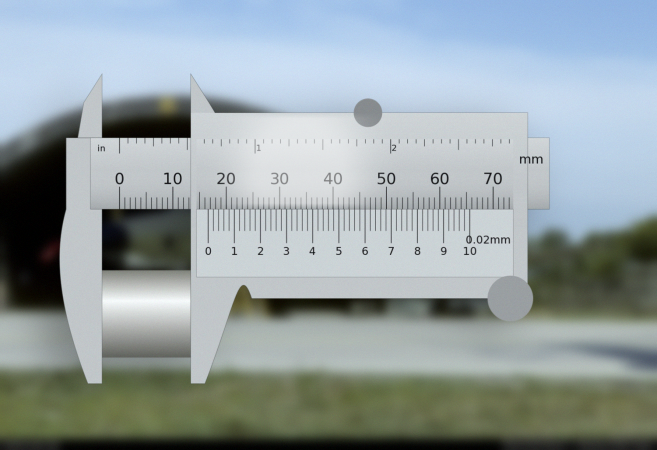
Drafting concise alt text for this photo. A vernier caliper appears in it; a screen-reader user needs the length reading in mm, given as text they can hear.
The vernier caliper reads 16.6 mm
